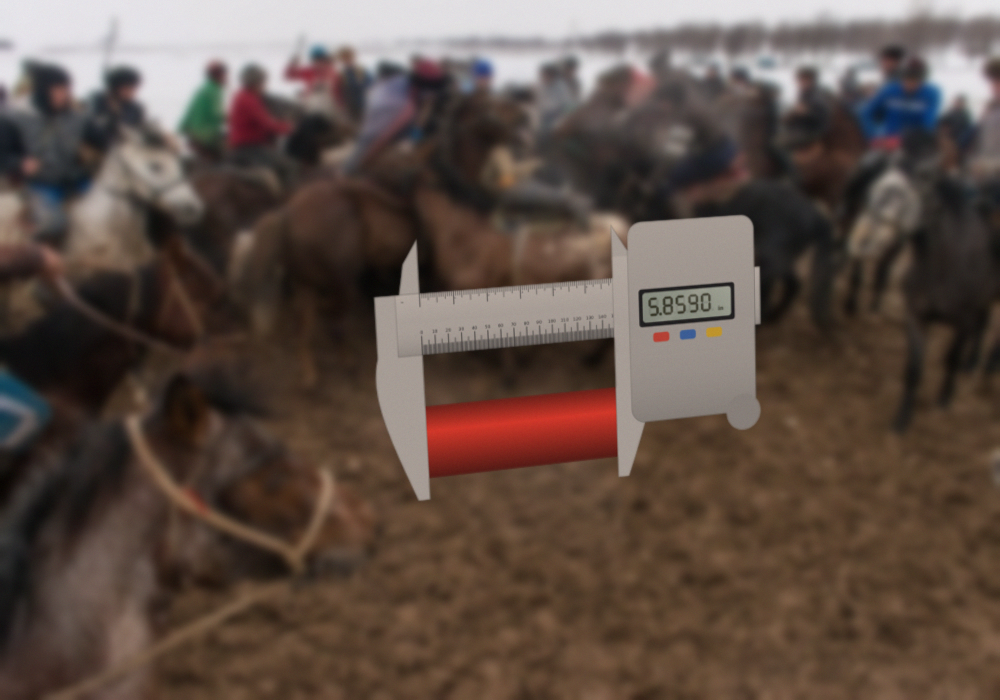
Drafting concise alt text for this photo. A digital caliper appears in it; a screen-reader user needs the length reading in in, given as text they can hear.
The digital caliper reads 5.8590 in
